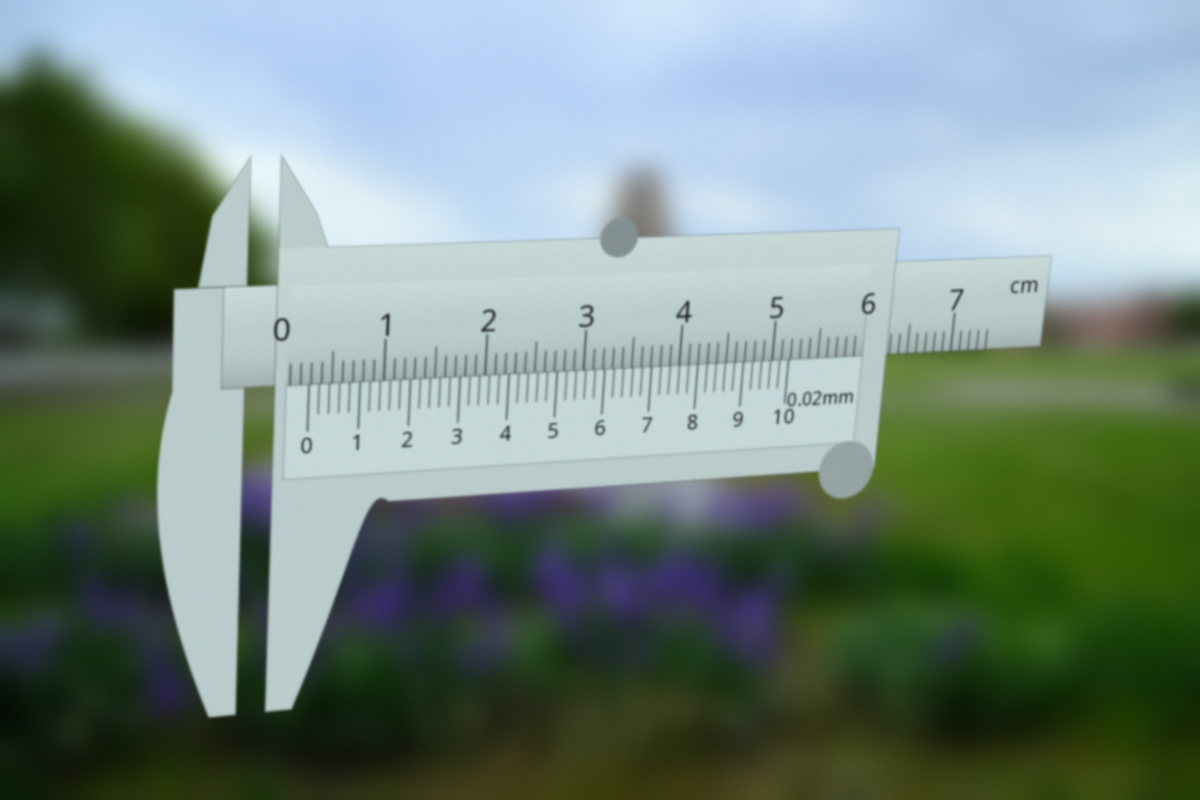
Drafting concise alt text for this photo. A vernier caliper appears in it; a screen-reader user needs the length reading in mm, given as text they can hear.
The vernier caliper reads 2.8 mm
